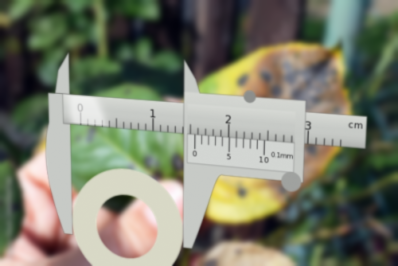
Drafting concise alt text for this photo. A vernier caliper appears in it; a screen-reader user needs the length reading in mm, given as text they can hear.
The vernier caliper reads 15.6 mm
